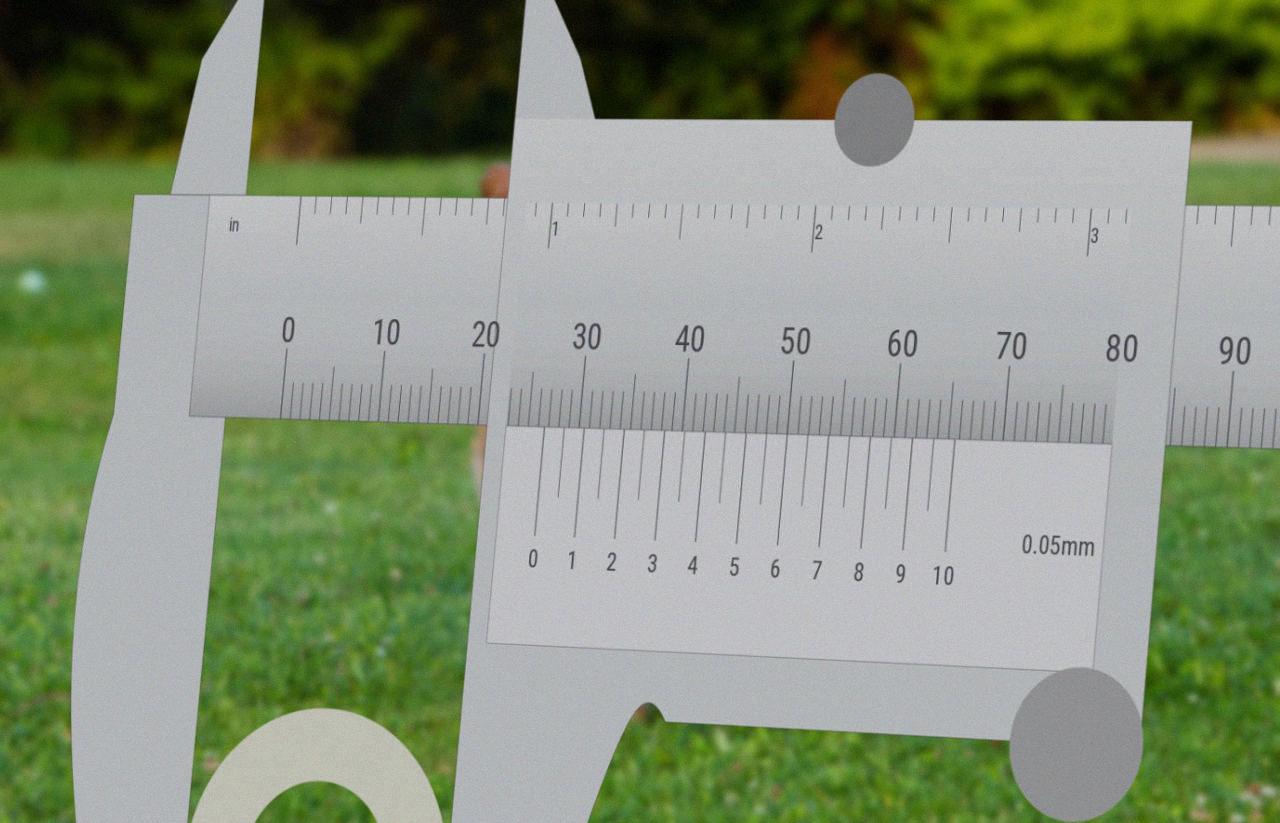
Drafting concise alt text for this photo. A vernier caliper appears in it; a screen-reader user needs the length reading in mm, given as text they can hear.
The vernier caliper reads 26.6 mm
